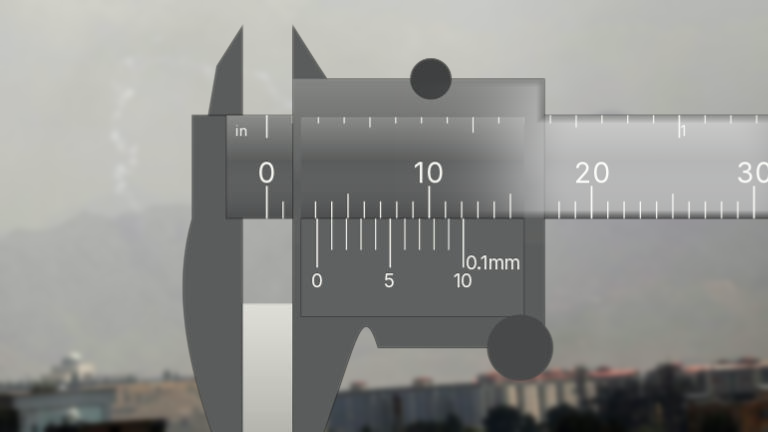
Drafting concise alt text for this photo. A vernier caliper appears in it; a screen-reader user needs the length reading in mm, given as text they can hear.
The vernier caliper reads 3.1 mm
